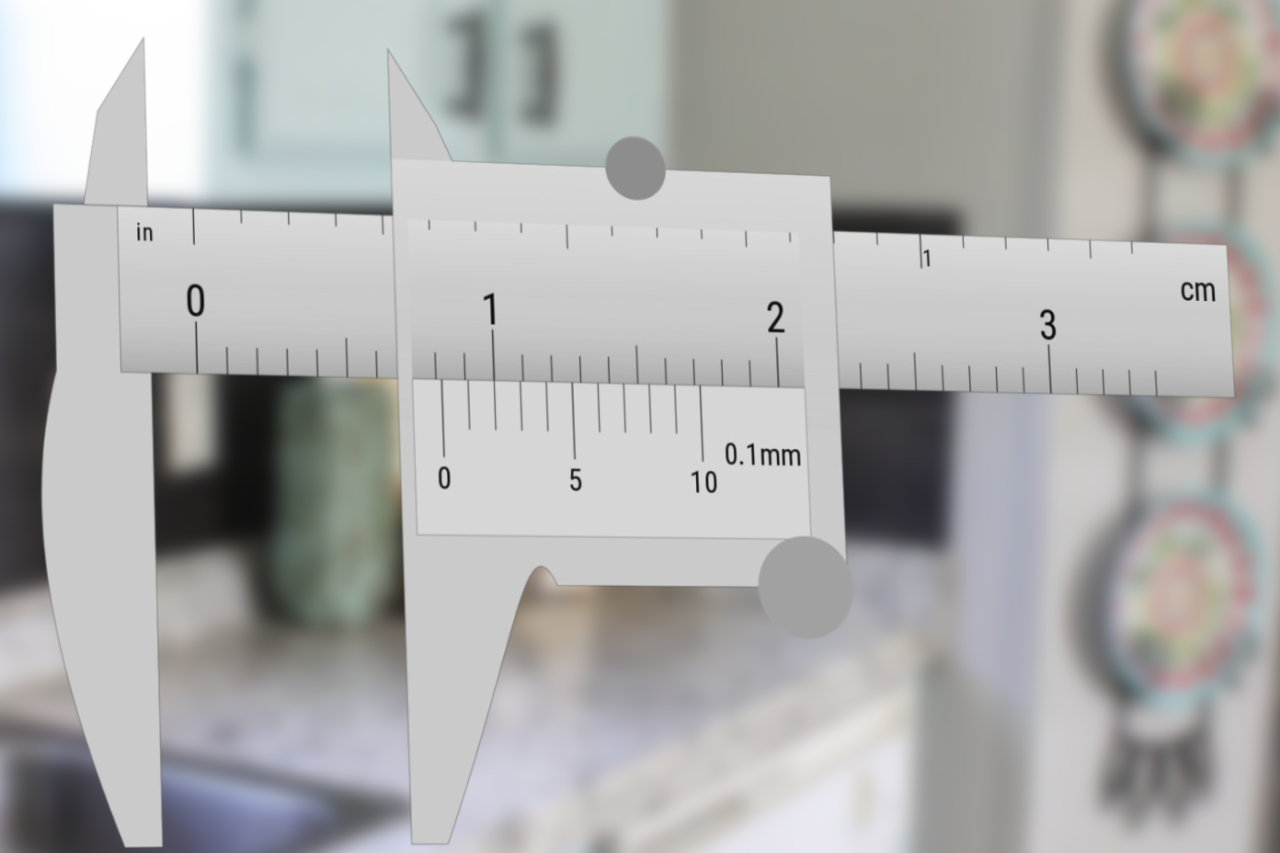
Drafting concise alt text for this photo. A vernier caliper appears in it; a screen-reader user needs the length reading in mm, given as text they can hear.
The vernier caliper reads 8.2 mm
